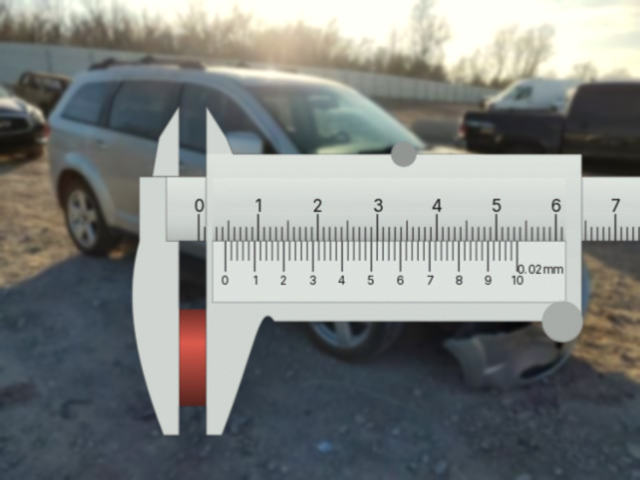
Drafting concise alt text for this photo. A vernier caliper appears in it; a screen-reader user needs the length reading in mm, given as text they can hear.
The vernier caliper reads 4.5 mm
